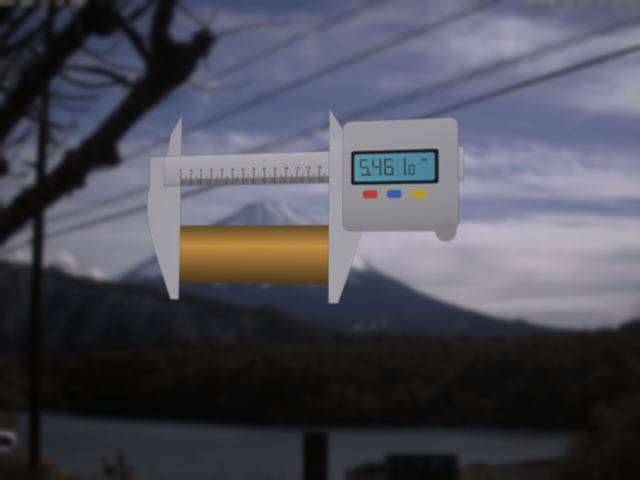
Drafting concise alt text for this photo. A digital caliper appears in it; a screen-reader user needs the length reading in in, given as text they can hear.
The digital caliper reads 5.4610 in
